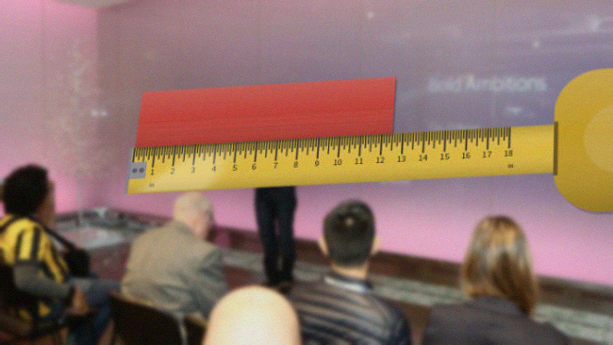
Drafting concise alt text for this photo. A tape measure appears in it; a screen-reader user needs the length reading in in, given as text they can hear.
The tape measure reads 12.5 in
